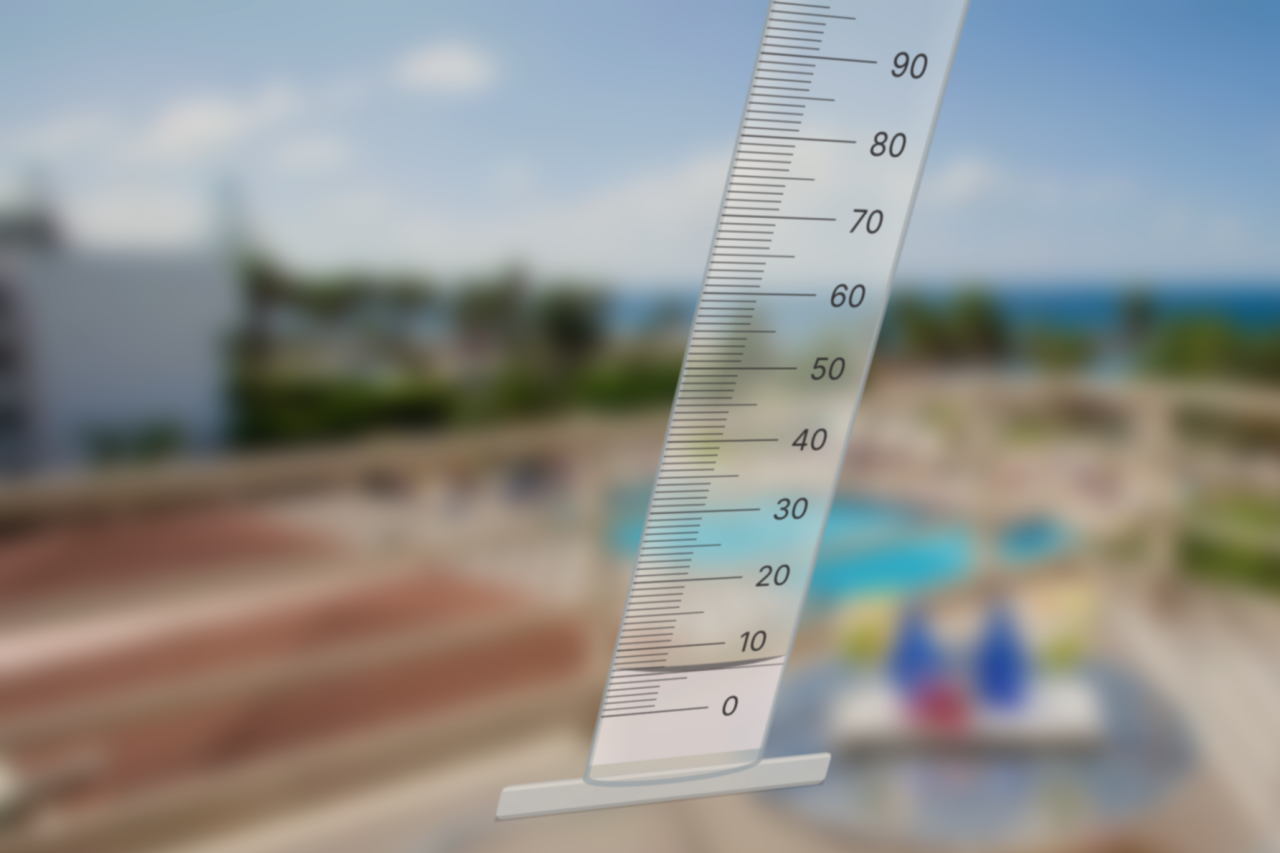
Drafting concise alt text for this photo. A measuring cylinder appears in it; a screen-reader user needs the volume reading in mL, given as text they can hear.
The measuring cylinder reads 6 mL
